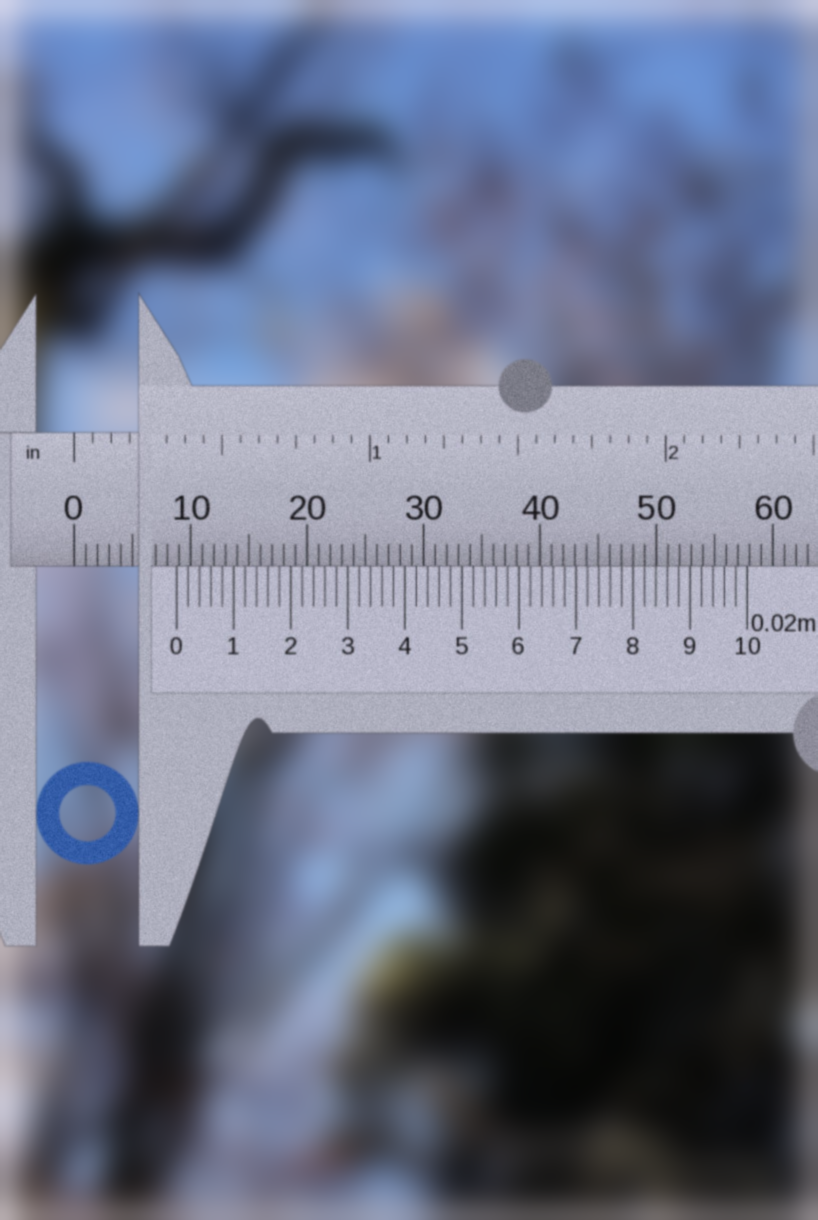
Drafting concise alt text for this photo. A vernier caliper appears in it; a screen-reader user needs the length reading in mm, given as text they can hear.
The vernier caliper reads 8.8 mm
